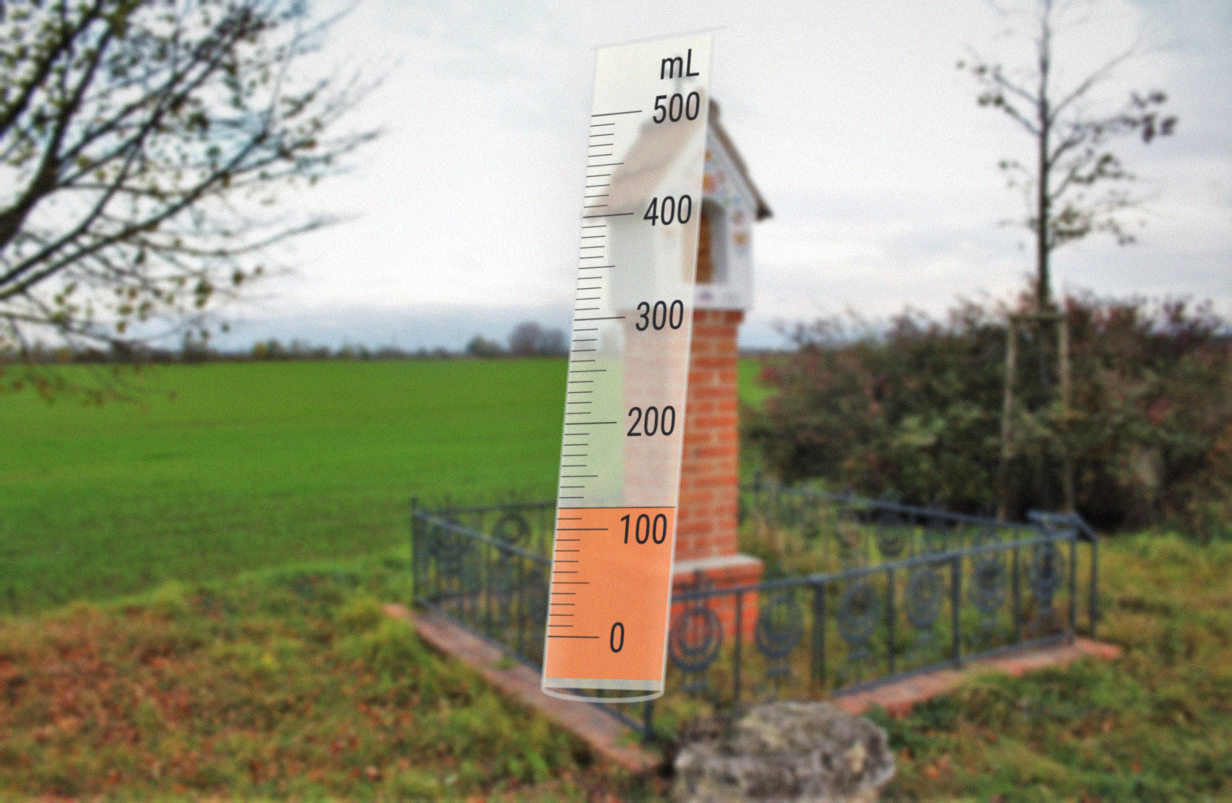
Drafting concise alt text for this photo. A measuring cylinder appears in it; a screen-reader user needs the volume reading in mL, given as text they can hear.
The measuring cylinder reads 120 mL
